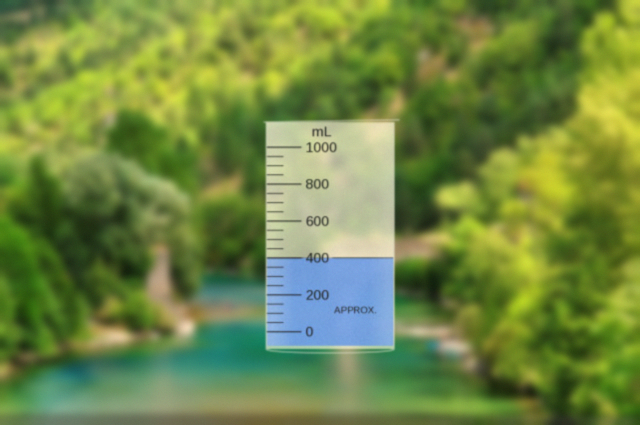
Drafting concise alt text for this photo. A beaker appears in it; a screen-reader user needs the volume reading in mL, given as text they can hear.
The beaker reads 400 mL
